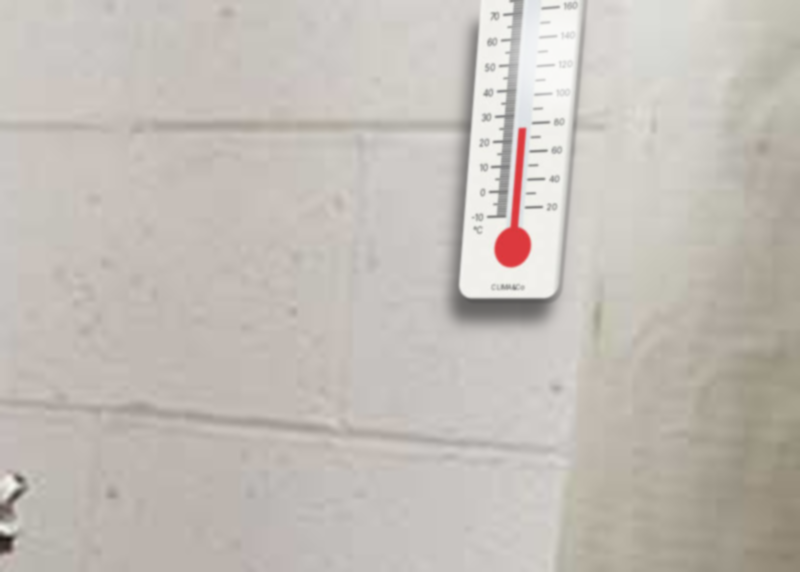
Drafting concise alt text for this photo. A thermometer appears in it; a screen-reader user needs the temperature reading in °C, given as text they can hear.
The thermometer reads 25 °C
